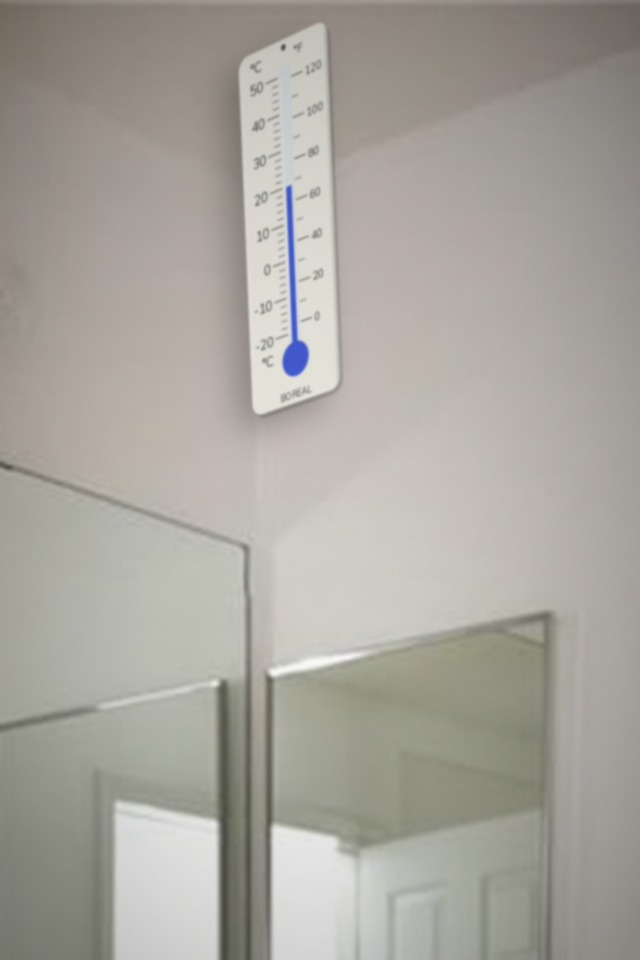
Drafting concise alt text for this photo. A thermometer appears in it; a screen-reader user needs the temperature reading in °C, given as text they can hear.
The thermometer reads 20 °C
